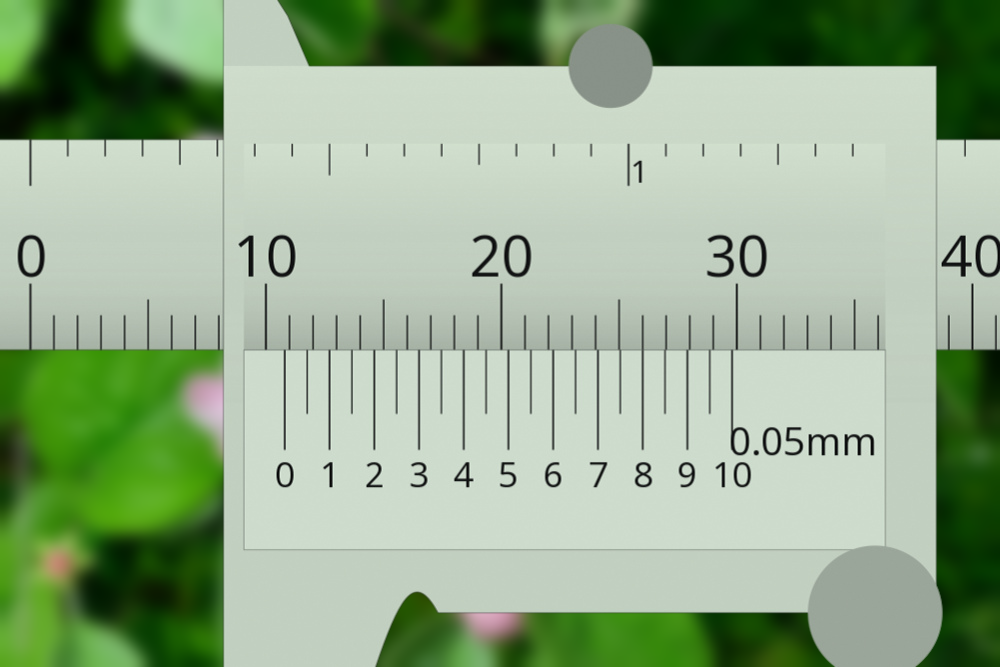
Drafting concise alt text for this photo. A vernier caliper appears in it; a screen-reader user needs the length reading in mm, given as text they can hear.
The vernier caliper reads 10.8 mm
